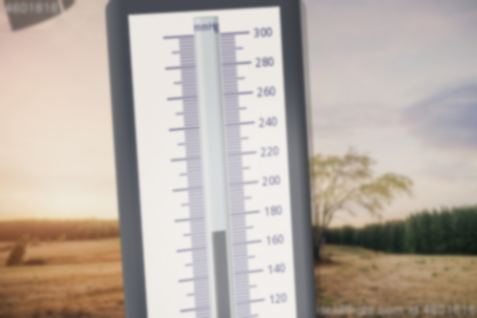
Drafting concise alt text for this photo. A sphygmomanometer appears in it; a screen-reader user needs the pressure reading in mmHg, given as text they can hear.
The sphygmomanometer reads 170 mmHg
